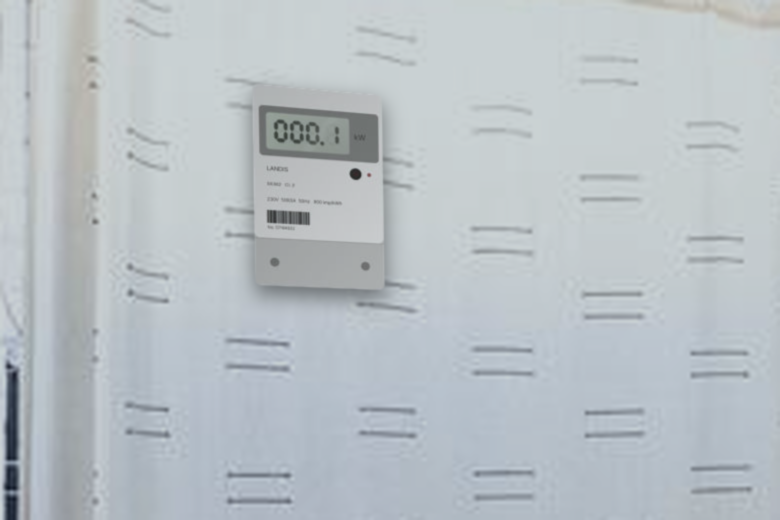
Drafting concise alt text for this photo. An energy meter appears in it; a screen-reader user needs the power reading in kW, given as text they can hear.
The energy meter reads 0.1 kW
